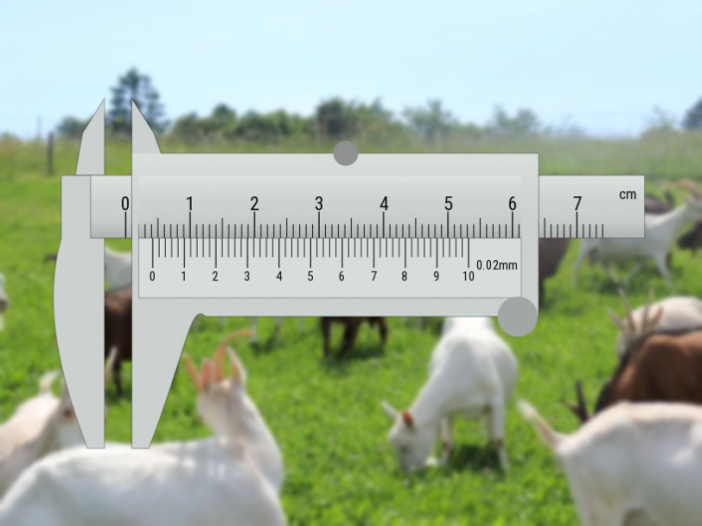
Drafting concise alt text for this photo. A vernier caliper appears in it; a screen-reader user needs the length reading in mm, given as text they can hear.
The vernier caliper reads 4.2 mm
